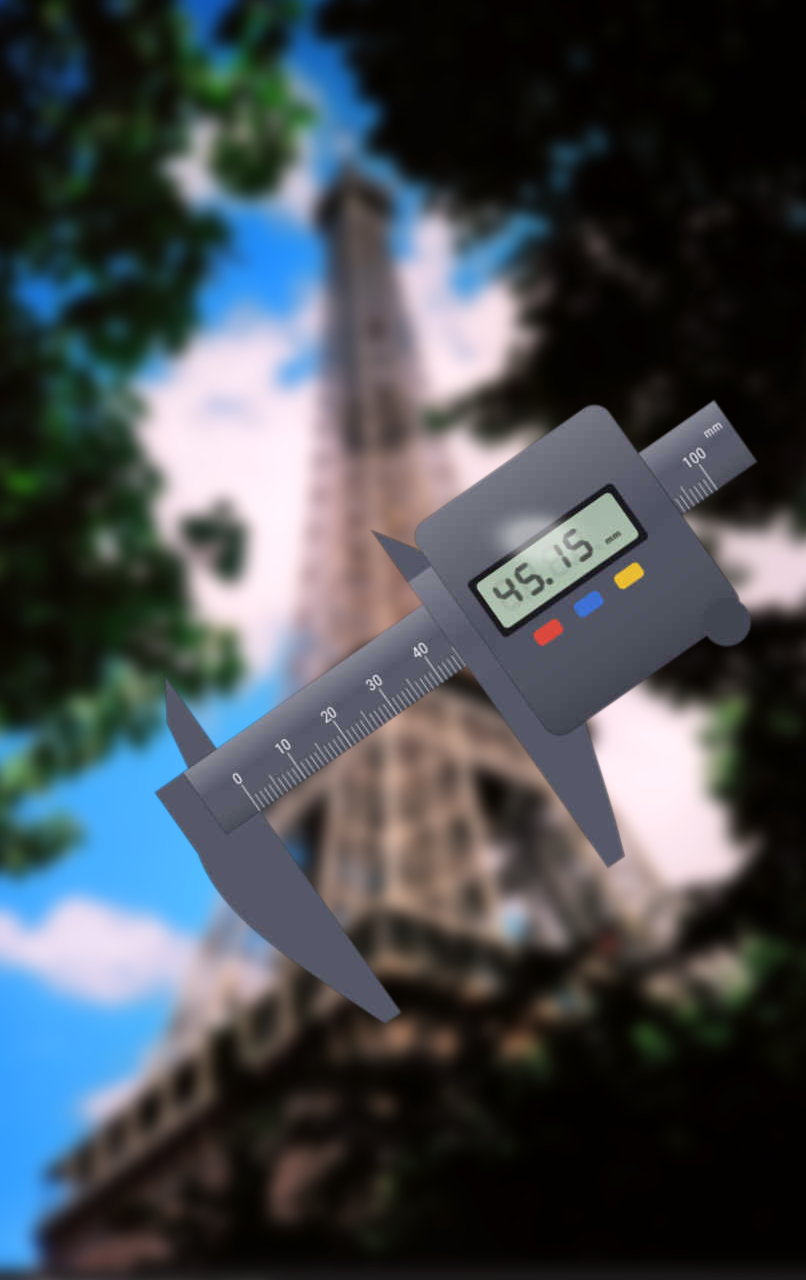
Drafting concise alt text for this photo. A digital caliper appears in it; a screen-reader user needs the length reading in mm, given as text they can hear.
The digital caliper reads 45.15 mm
